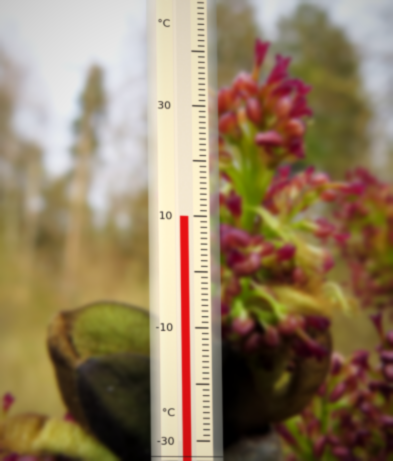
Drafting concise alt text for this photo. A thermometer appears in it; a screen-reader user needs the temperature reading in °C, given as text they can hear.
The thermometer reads 10 °C
